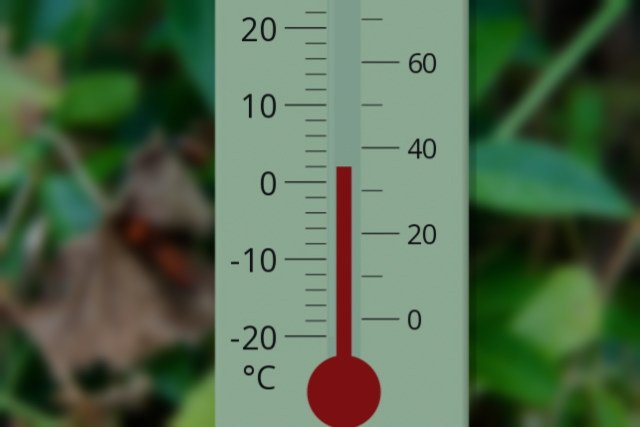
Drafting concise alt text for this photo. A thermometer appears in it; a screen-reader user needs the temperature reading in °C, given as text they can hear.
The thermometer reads 2 °C
